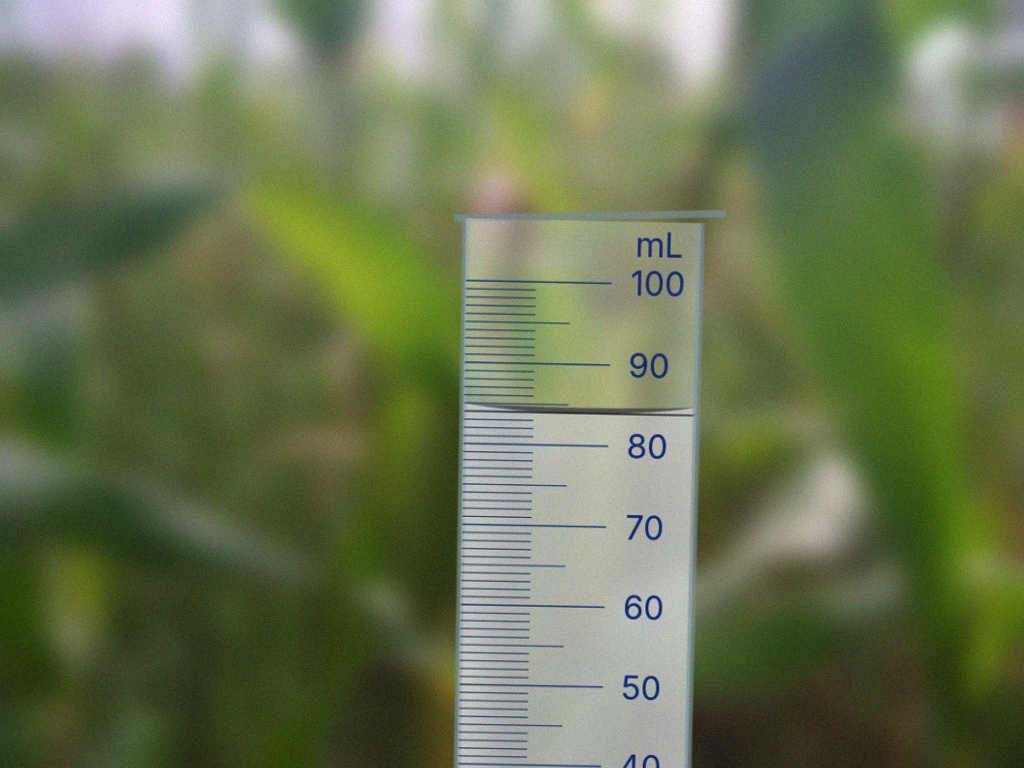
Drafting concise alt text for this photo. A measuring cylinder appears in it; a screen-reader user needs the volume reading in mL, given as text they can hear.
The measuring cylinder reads 84 mL
